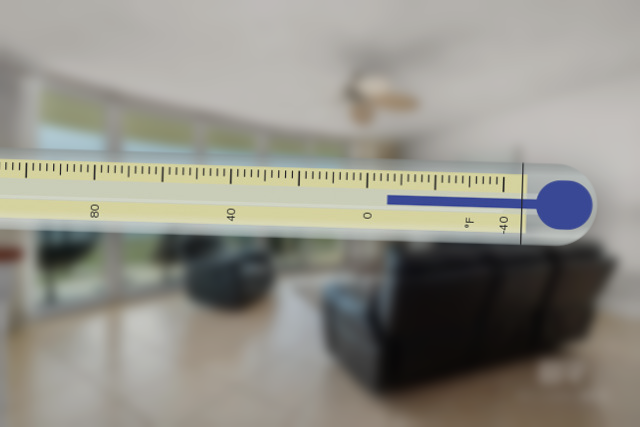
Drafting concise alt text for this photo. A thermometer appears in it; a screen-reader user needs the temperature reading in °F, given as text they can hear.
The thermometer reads -6 °F
